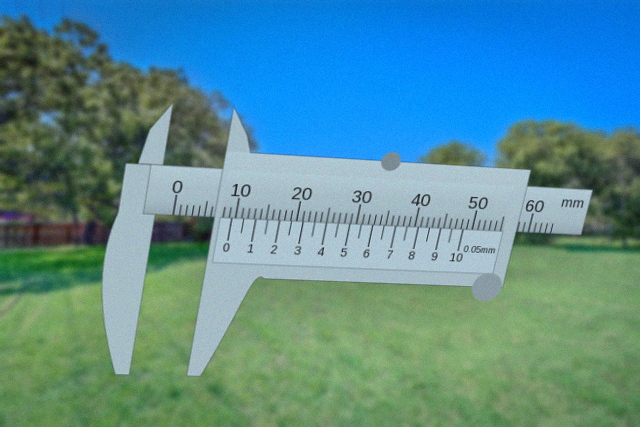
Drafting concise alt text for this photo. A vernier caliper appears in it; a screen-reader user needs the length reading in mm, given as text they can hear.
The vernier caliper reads 9.4 mm
